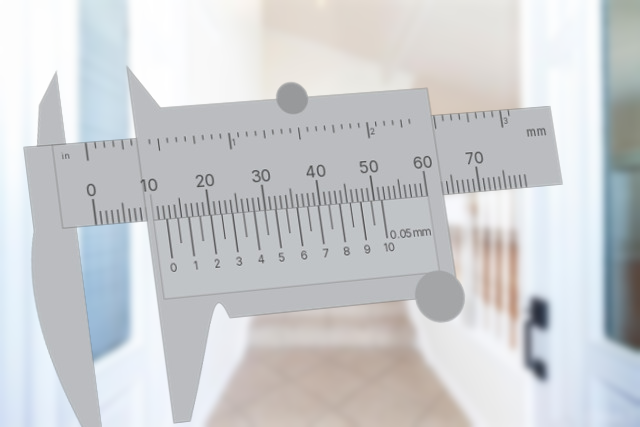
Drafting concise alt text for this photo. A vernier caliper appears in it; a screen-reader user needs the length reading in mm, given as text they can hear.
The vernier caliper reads 12.4 mm
